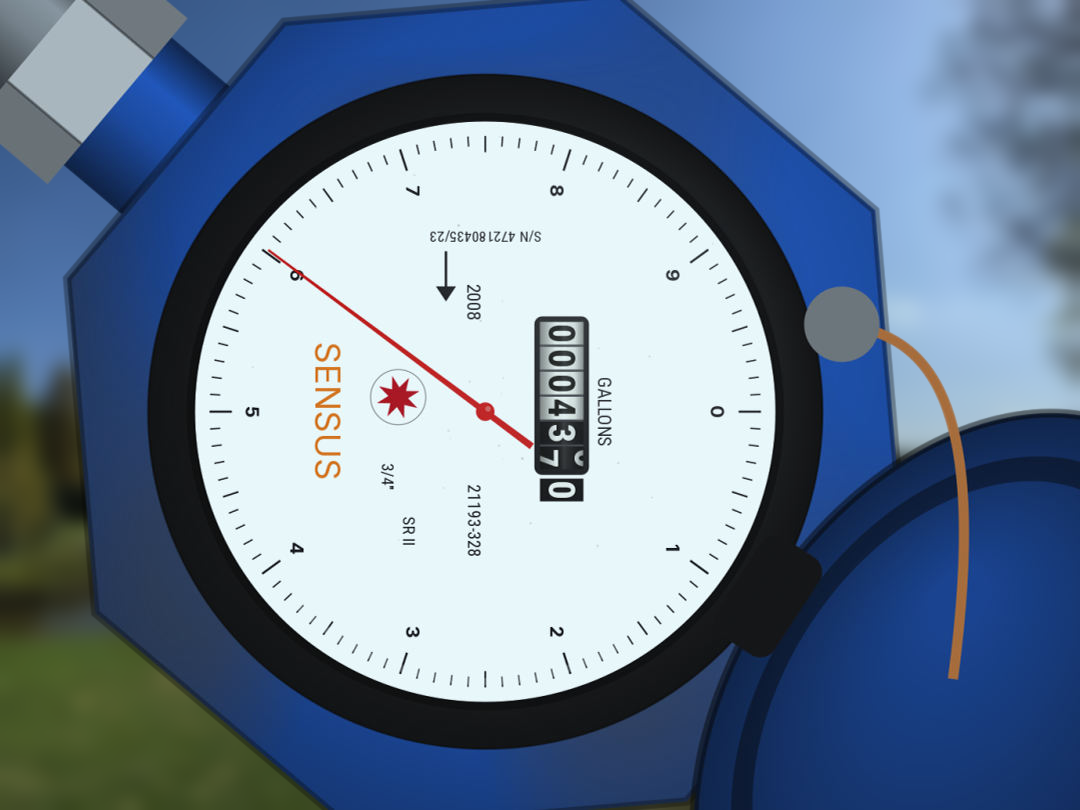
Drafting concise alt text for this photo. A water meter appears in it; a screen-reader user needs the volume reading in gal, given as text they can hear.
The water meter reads 4366.0 gal
